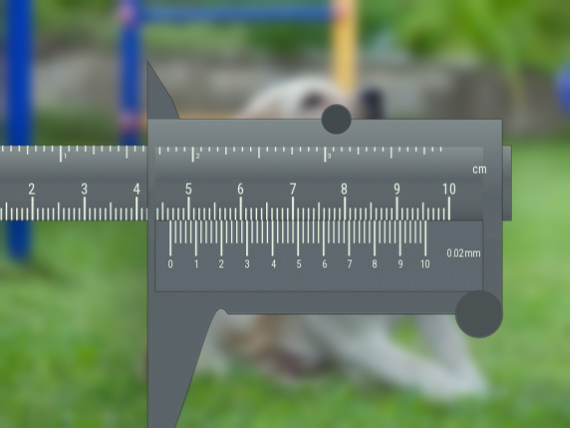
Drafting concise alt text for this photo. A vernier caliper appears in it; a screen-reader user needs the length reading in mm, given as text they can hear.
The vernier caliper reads 46.5 mm
